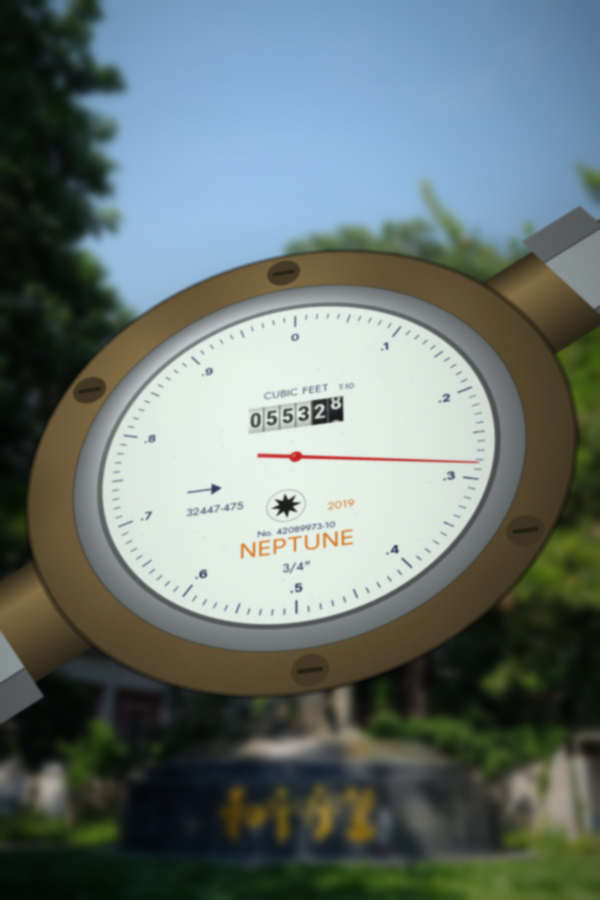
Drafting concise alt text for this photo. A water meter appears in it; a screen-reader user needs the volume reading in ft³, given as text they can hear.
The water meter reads 55328.28 ft³
